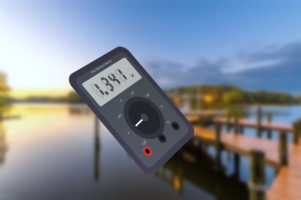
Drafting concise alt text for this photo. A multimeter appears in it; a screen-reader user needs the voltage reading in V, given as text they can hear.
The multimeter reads 1.341 V
